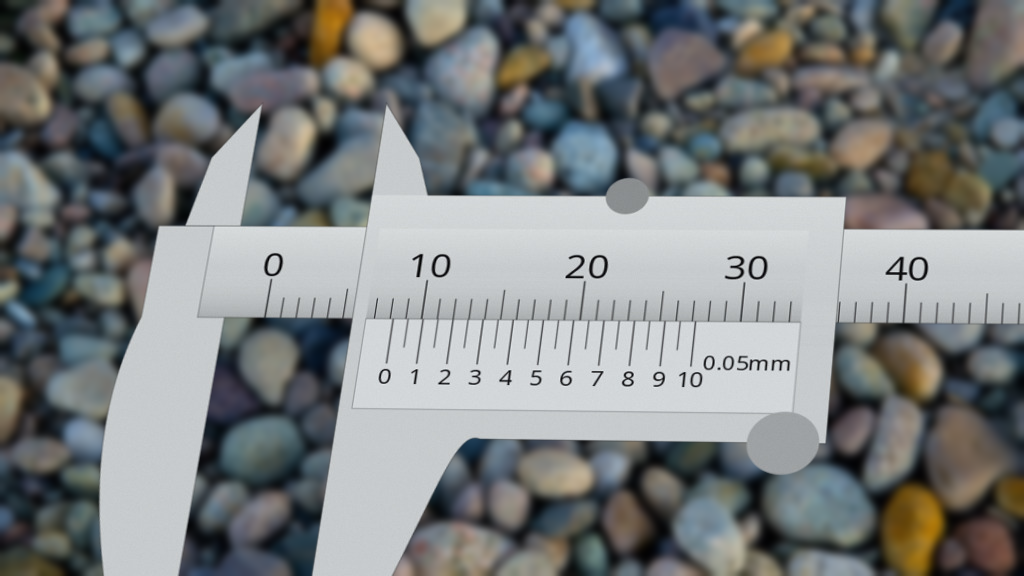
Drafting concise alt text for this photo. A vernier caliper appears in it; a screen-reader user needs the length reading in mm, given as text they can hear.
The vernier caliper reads 8.2 mm
